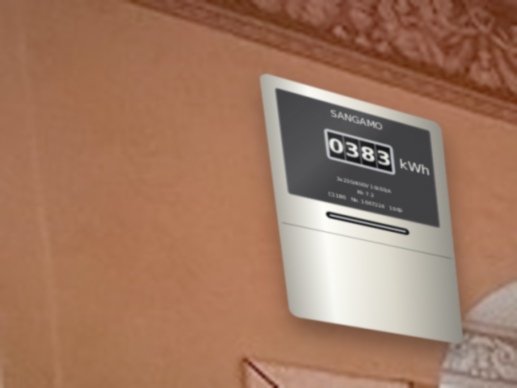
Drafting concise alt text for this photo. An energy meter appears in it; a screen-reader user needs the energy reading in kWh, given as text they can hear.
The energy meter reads 383 kWh
